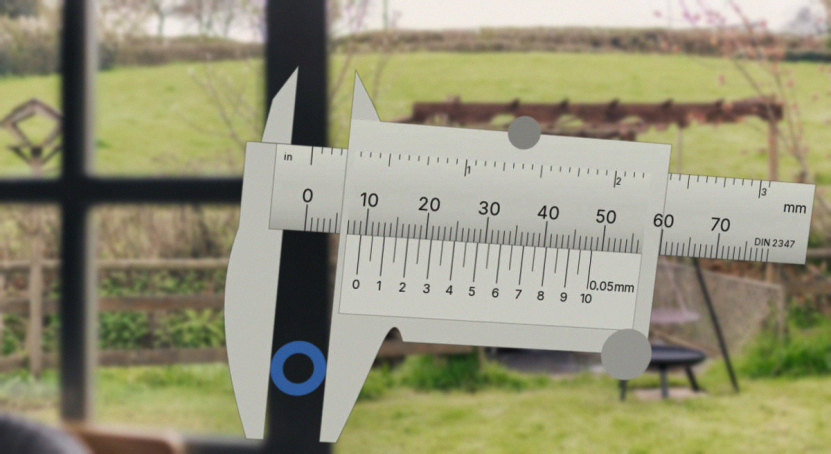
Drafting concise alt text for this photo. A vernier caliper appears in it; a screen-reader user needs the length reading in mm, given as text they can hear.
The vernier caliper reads 9.2 mm
